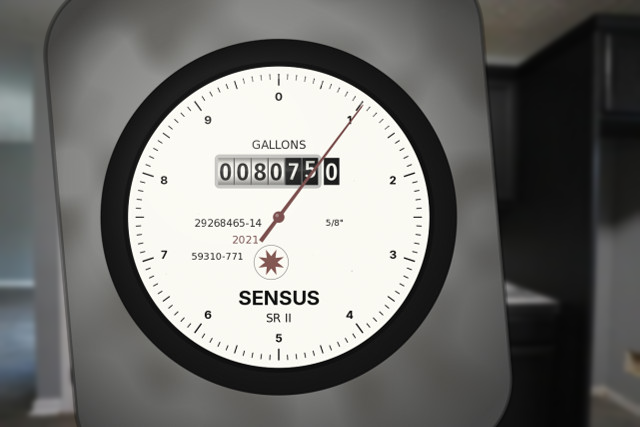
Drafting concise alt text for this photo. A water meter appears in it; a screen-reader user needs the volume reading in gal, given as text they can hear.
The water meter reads 80751.0 gal
